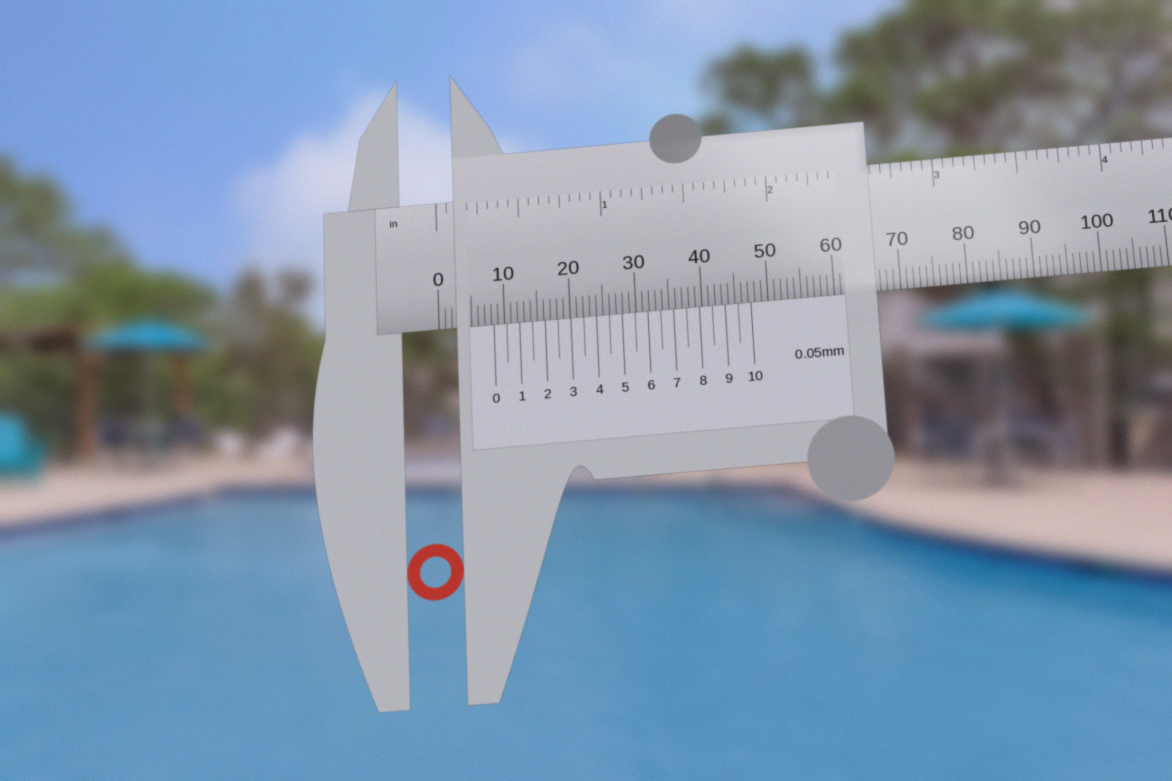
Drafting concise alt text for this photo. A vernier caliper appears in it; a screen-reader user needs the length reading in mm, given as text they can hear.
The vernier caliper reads 8.4 mm
